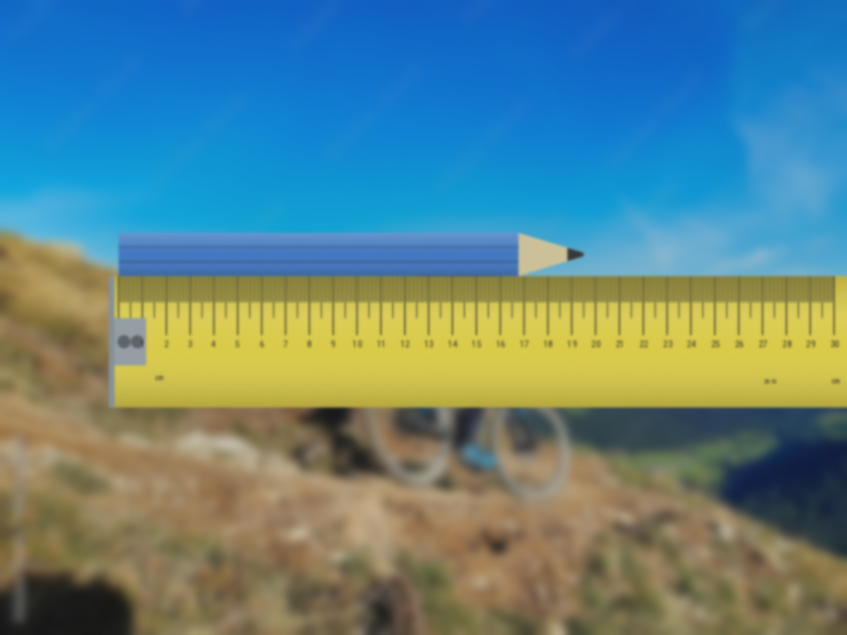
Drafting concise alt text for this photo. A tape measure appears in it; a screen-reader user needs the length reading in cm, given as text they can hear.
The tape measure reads 19.5 cm
